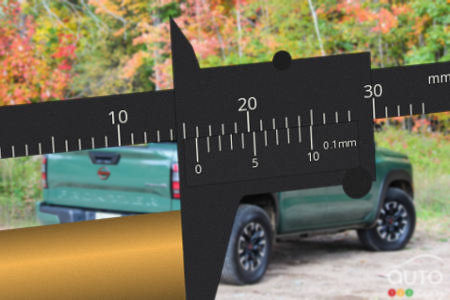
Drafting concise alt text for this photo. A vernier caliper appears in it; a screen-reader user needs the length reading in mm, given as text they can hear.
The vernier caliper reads 15.9 mm
